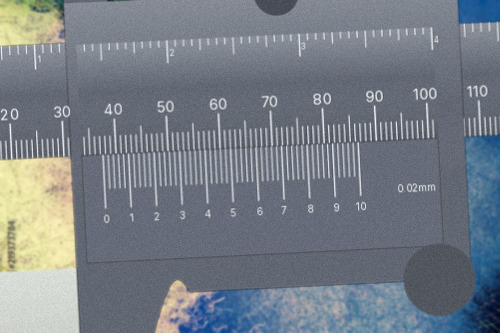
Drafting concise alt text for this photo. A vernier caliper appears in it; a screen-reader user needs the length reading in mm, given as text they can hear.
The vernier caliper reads 37.5 mm
